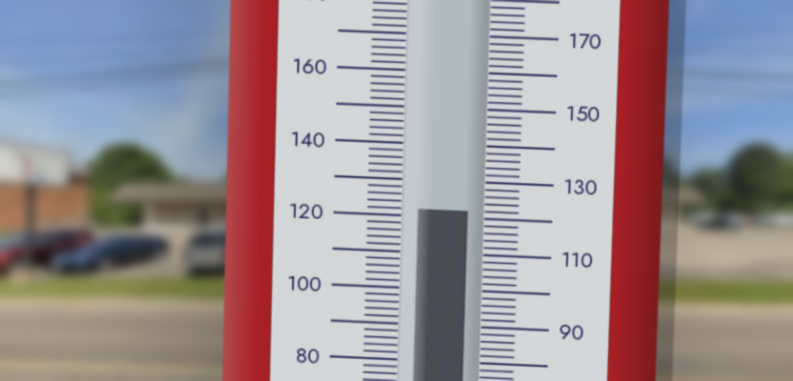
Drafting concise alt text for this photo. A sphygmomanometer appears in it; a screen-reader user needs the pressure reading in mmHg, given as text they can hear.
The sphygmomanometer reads 122 mmHg
